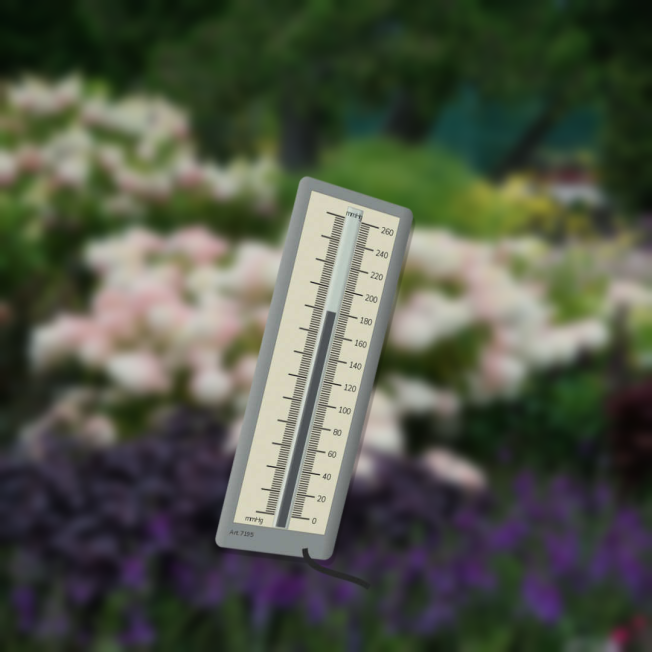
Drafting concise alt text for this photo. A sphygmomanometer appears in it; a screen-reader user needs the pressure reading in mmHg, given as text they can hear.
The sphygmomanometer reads 180 mmHg
